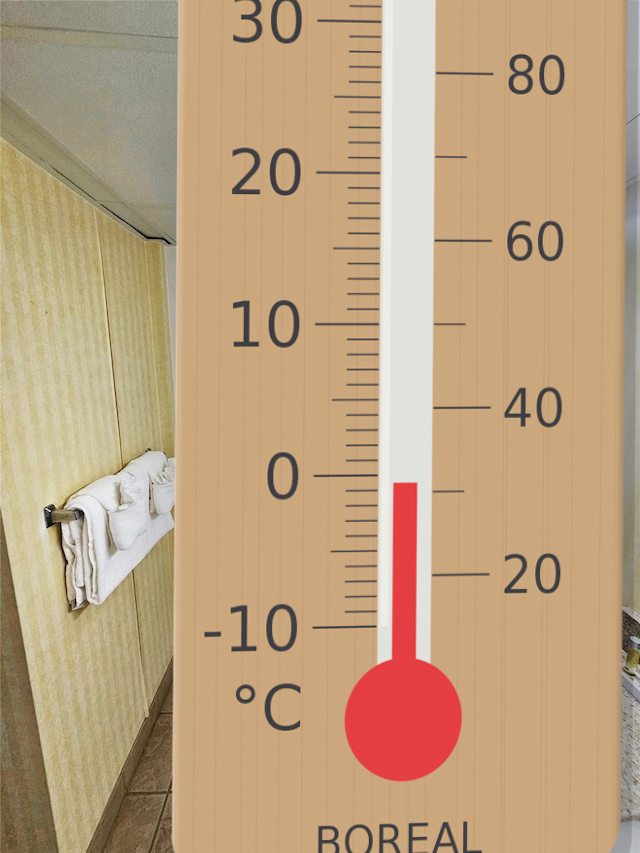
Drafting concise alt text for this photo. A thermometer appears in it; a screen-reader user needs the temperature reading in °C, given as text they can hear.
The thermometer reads -0.5 °C
